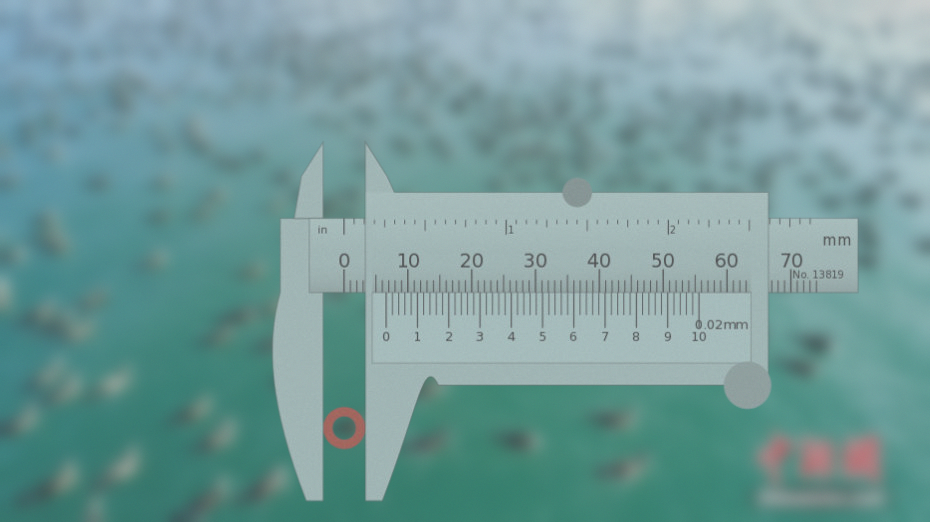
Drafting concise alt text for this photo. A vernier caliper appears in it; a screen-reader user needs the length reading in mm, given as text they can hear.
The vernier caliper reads 6.6 mm
